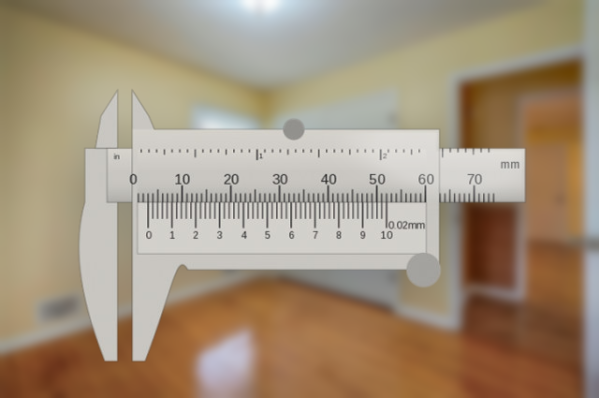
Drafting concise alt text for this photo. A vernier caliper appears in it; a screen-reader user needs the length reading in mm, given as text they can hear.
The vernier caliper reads 3.0 mm
